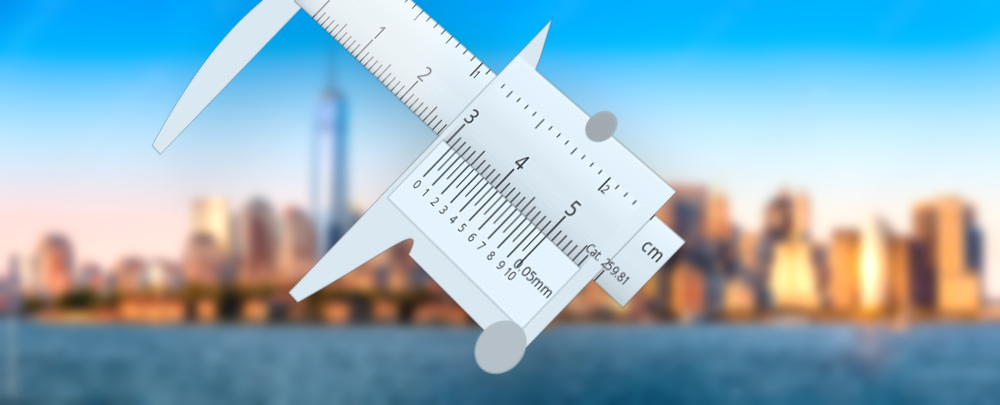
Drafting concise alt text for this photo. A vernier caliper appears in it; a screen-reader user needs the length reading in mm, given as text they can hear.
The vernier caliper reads 31.0 mm
